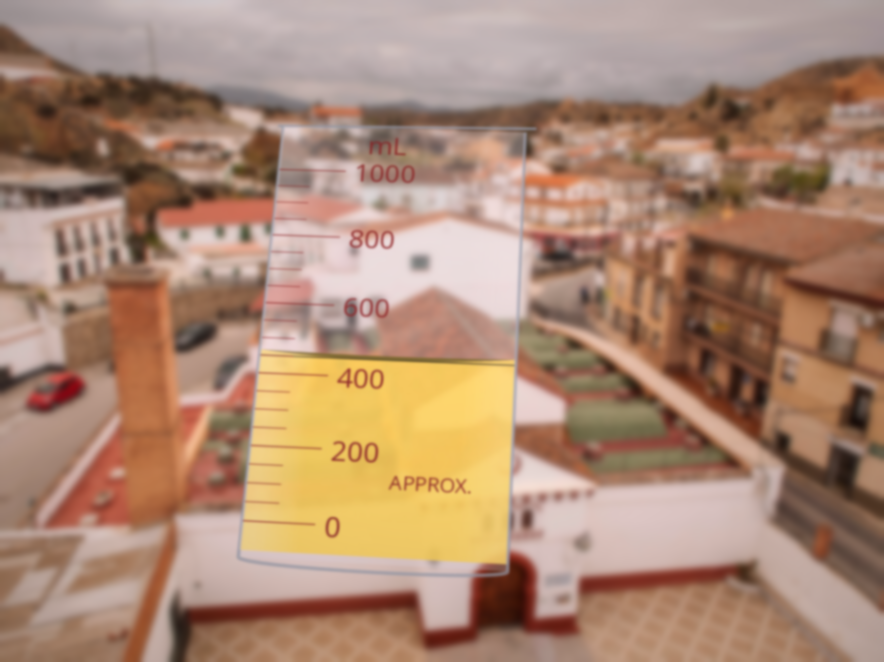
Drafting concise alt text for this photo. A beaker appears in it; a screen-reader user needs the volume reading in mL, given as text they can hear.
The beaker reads 450 mL
